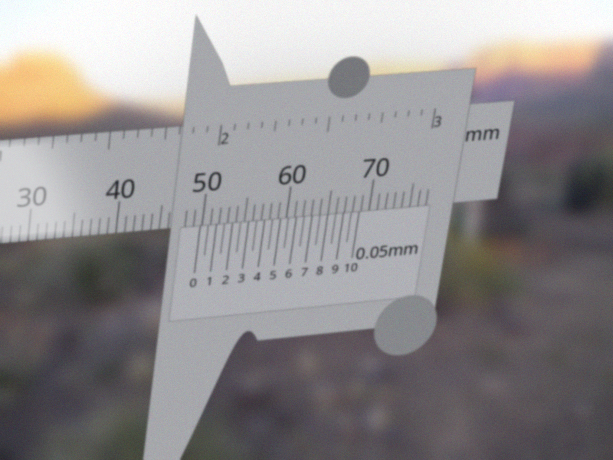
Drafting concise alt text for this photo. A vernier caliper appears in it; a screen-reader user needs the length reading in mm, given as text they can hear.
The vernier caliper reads 49.8 mm
